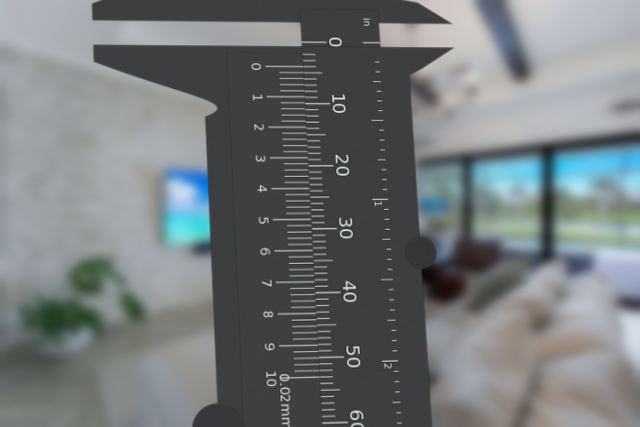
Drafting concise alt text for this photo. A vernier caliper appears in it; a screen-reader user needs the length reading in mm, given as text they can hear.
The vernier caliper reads 4.0 mm
